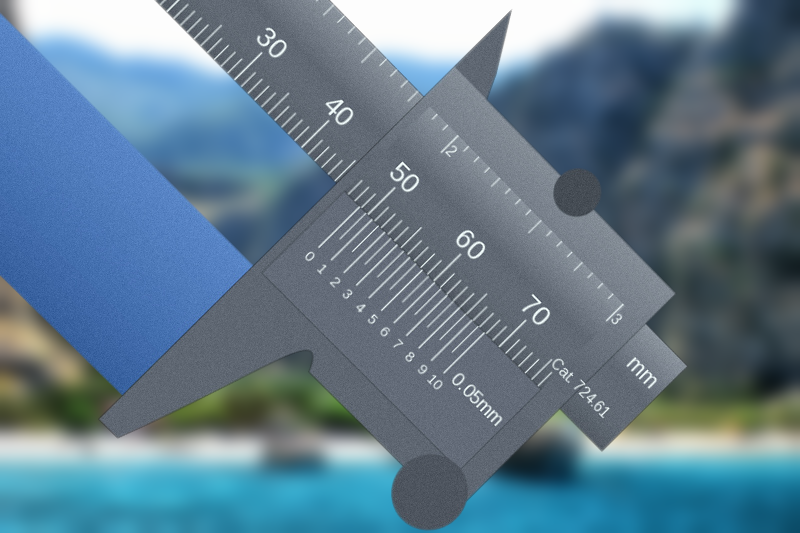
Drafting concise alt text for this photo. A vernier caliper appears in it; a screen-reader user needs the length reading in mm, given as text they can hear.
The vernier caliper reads 48.8 mm
